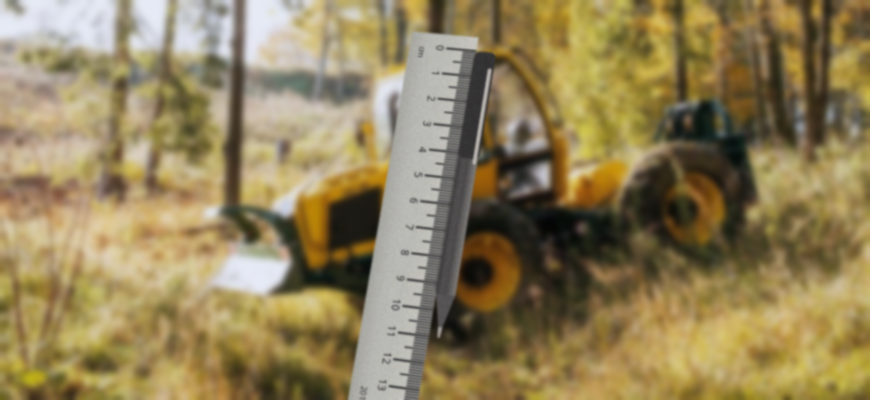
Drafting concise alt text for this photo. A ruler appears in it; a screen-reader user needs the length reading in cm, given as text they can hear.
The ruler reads 11 cm
